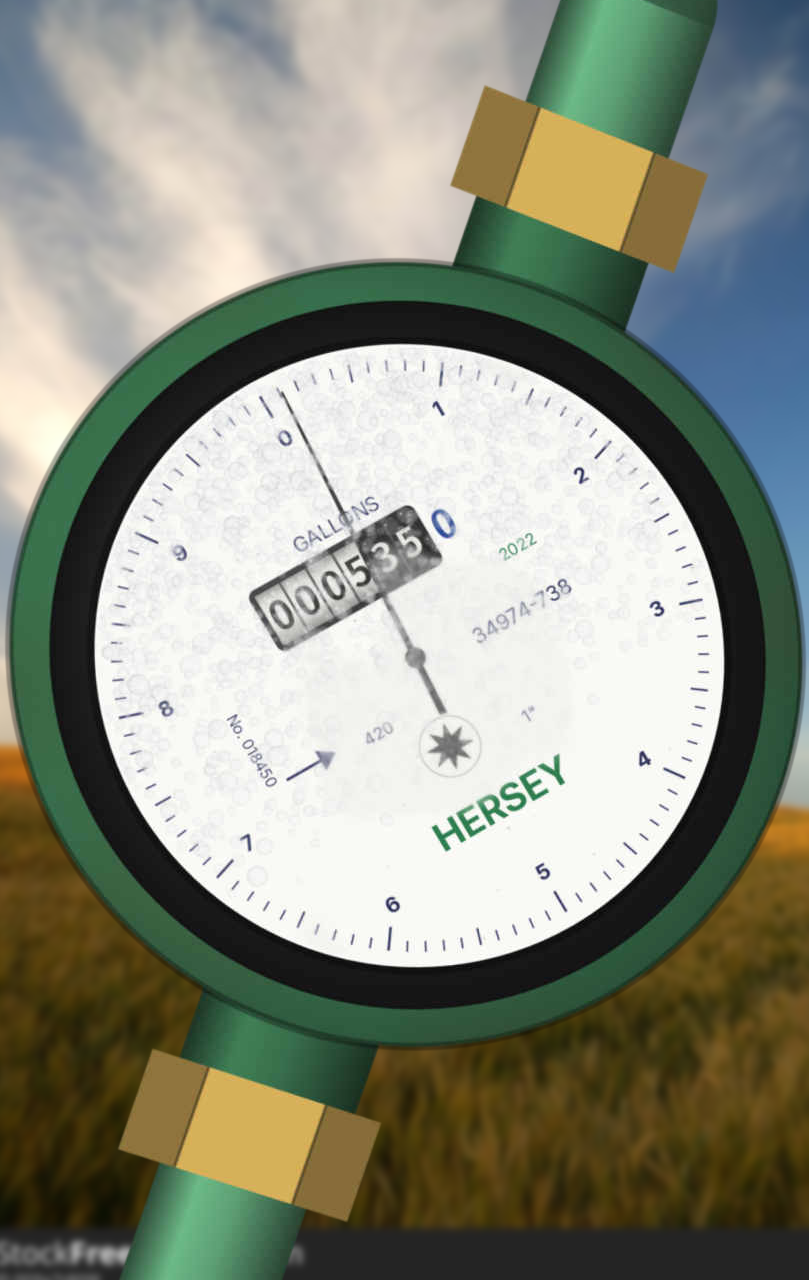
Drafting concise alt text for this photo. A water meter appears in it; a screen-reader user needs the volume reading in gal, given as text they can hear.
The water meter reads 5350.1 gal
